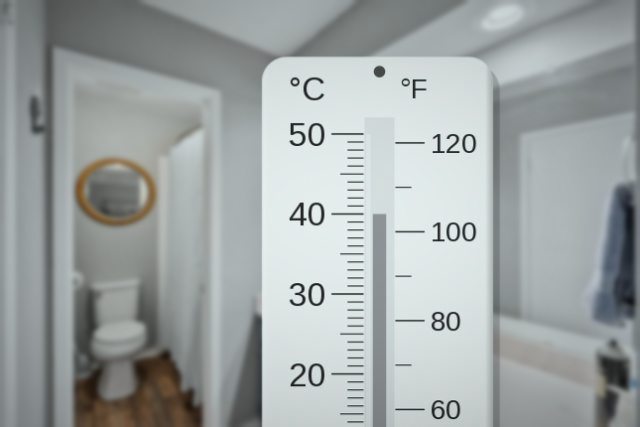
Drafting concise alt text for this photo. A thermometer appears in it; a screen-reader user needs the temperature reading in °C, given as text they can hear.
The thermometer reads 40 °C
